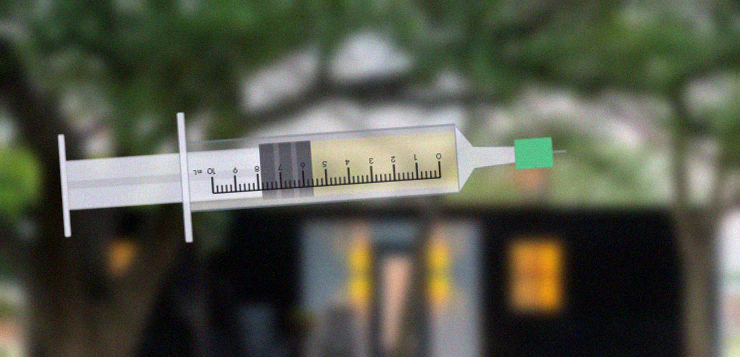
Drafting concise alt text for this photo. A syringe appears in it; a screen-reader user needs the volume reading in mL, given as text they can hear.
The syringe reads 5.6 mL
